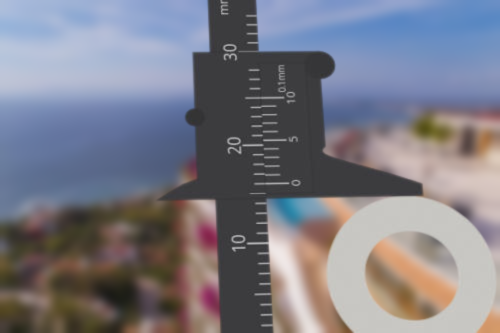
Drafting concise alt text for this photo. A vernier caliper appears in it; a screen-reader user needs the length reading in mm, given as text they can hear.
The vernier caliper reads 16.0 mm
